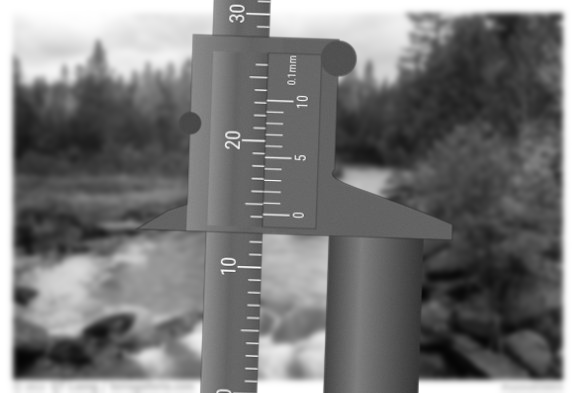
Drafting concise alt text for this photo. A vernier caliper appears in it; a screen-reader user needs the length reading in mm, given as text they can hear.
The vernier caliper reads 14.2 mm
